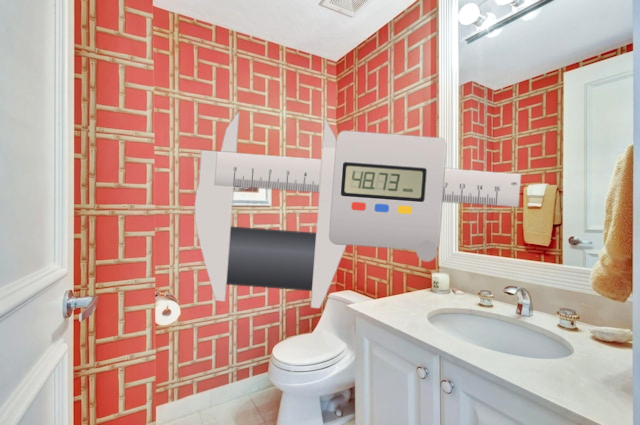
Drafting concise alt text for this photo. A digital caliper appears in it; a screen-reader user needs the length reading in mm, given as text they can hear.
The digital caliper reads 48.73 mm
